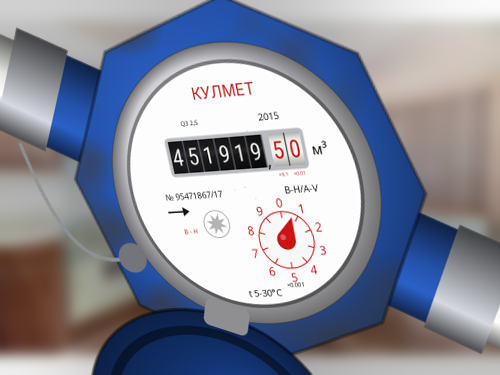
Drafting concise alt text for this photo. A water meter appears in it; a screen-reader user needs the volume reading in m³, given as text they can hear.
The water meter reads 451919.500 m³
